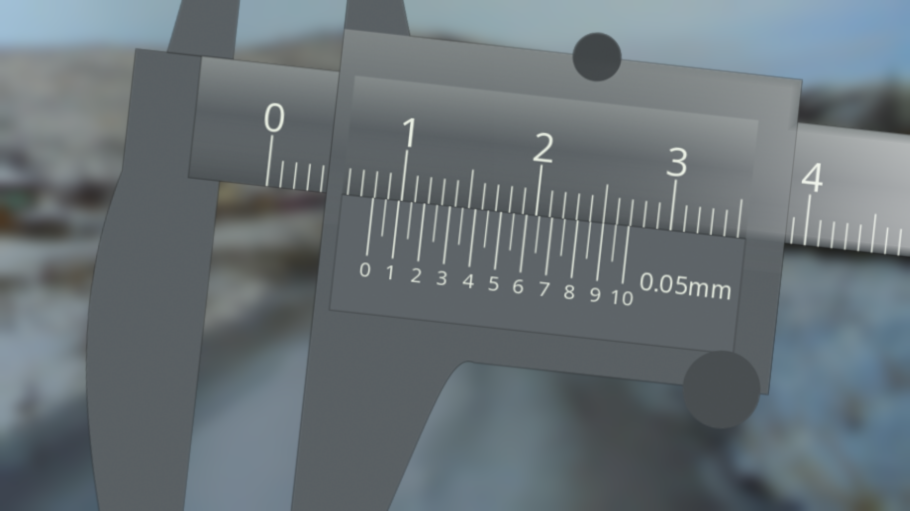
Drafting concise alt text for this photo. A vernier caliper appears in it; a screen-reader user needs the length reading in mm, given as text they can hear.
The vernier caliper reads 7.9 mm
